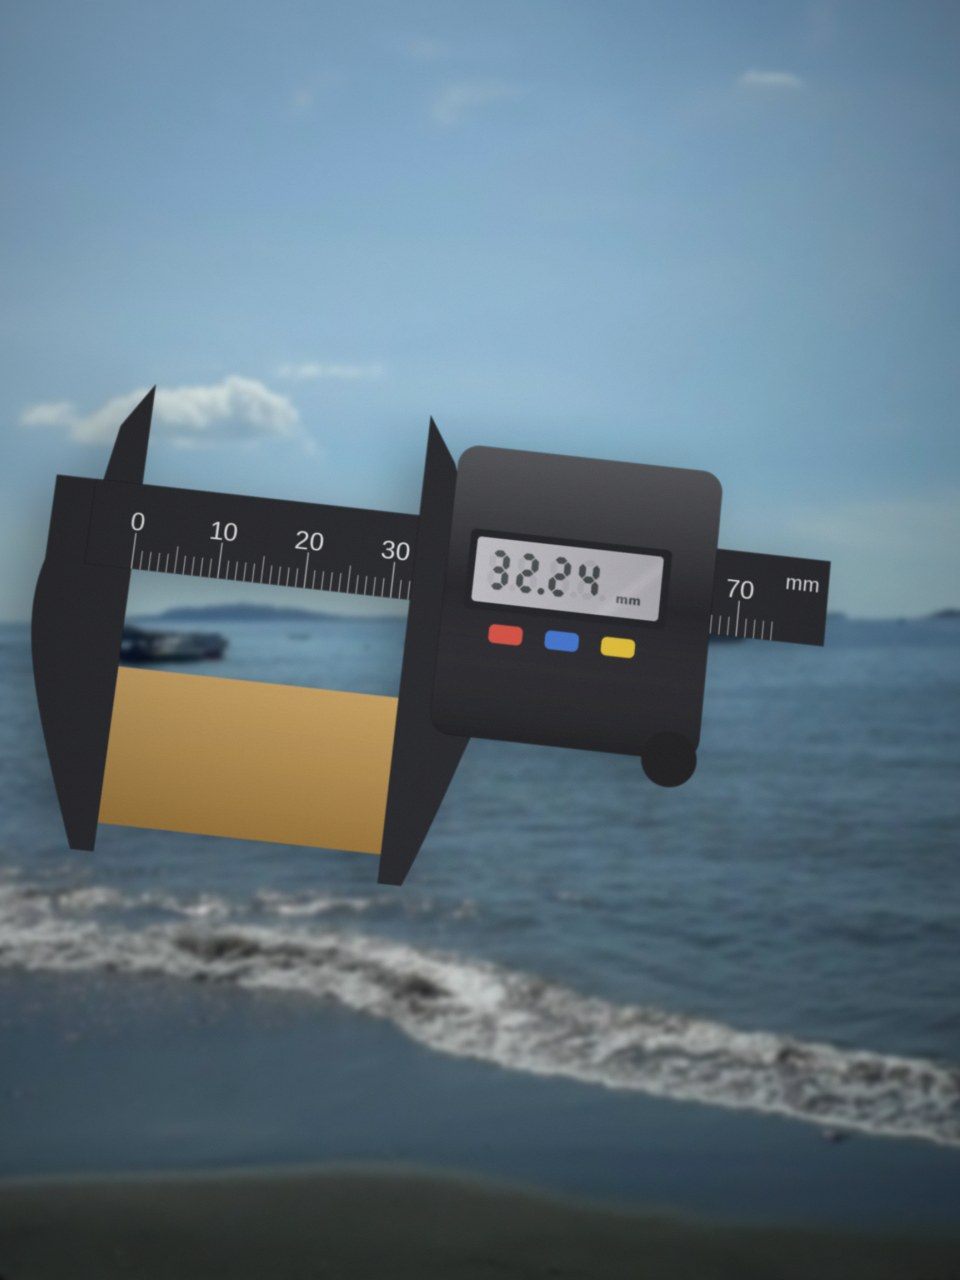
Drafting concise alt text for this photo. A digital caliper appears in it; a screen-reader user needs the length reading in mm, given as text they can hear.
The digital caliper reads 32.24 mm
